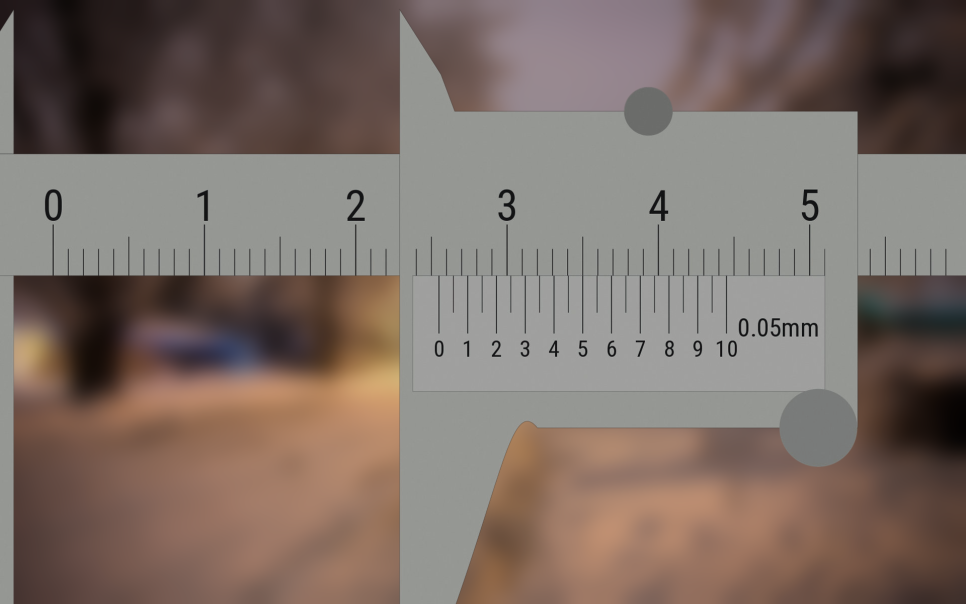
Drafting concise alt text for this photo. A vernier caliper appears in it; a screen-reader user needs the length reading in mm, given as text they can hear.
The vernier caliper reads 25.5 mm
